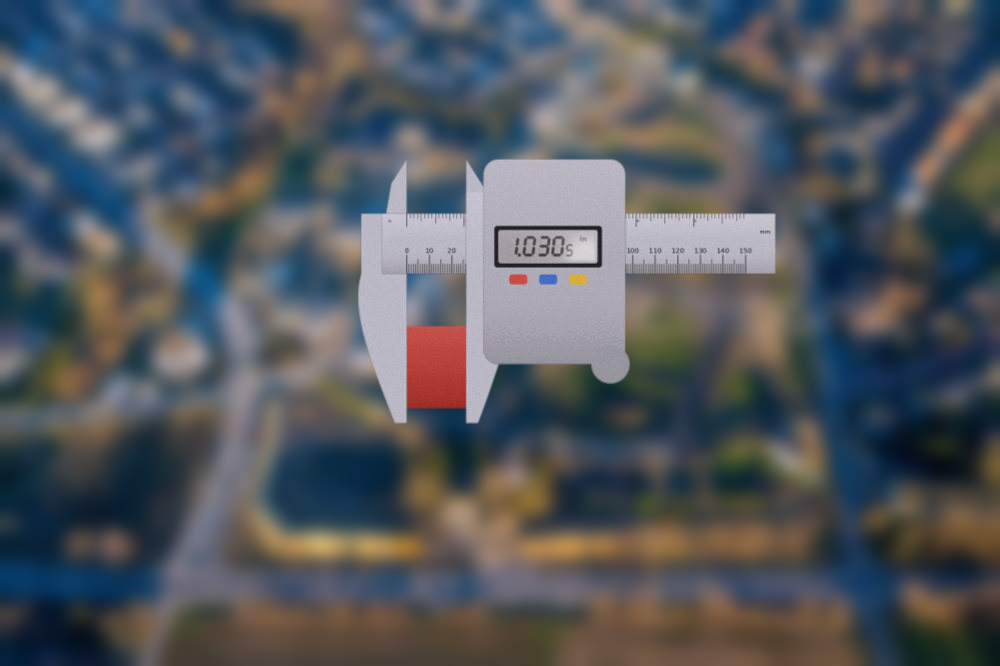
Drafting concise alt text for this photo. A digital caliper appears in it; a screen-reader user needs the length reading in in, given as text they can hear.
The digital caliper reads 1.0305 in
